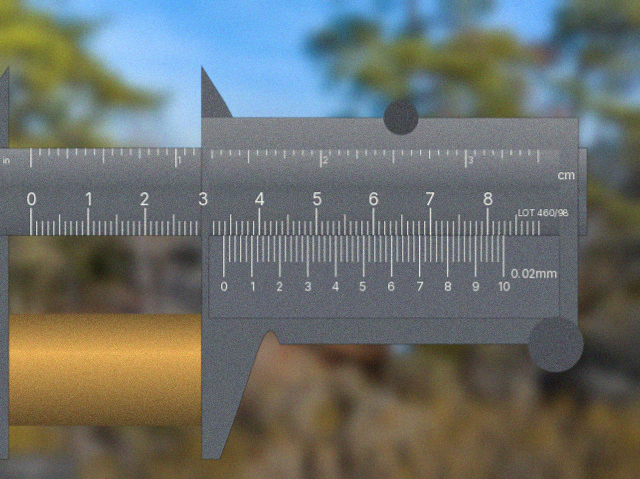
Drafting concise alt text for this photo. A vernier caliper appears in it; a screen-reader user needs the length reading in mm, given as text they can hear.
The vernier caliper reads 33.8 mm
